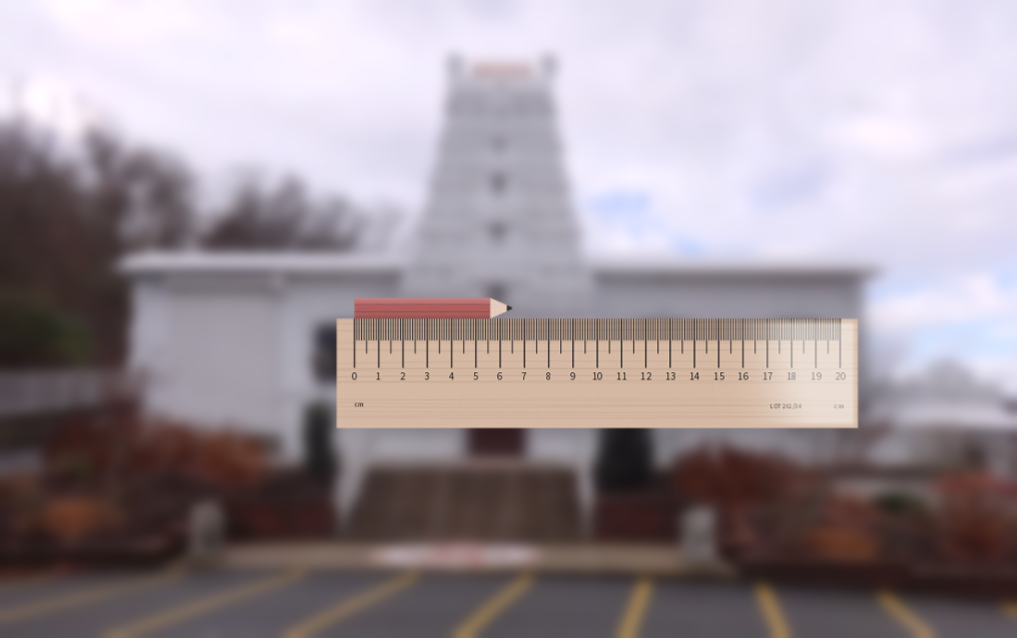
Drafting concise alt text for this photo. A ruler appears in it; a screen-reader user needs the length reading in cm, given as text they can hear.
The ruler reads 6.5 cm
